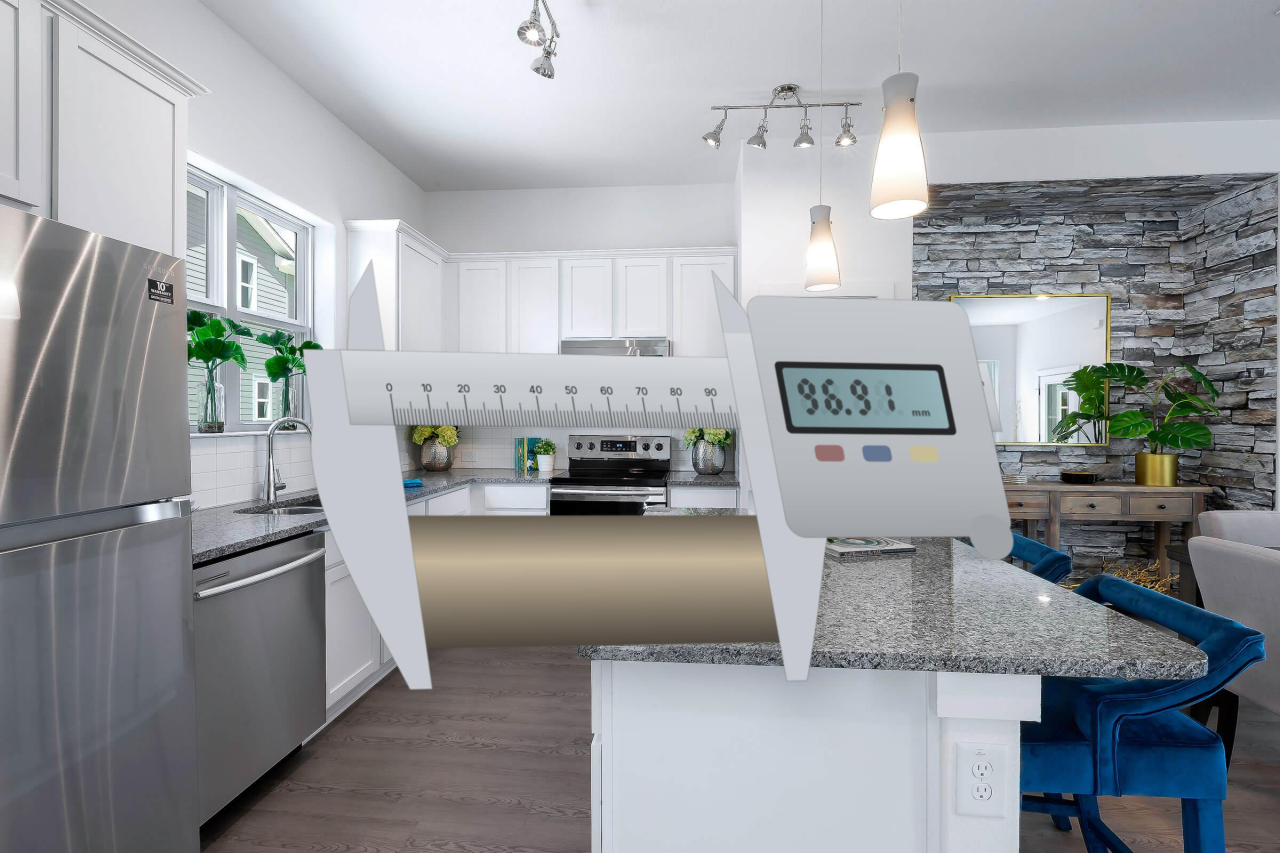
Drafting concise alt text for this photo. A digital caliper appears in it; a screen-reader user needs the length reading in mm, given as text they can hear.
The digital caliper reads 96.91 mm
